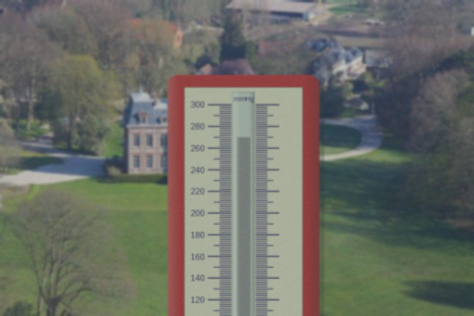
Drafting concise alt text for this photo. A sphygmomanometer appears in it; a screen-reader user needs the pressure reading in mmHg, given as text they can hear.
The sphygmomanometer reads 270 mmHg
